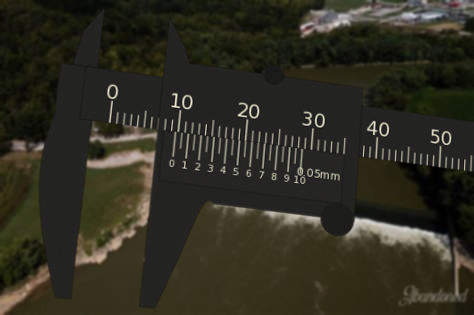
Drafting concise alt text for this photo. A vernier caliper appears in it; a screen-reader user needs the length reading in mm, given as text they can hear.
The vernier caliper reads 9.6 mm
